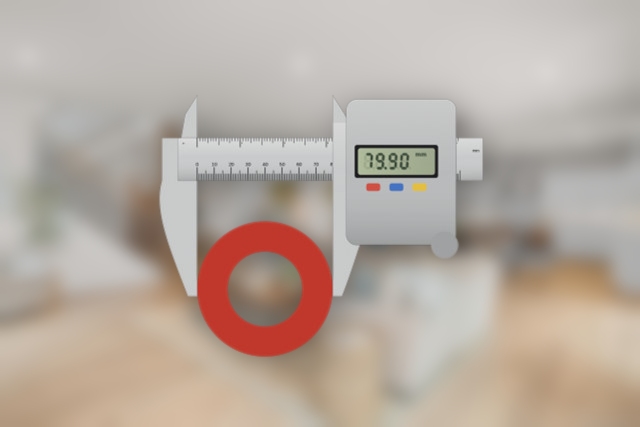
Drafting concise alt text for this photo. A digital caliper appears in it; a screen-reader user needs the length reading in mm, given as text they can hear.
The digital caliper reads 79.90 mm
